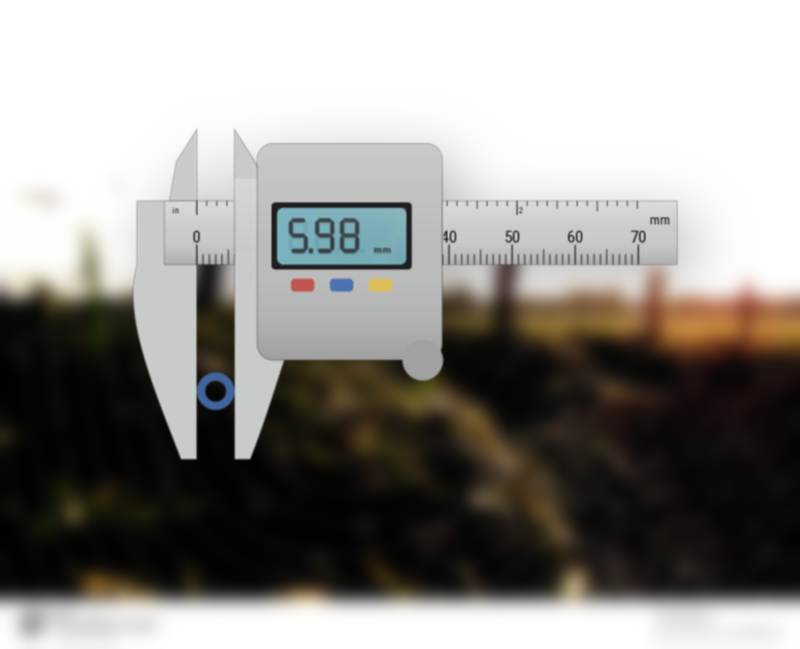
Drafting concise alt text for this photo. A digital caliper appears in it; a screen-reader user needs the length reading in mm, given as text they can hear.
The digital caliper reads 5.98 mm
